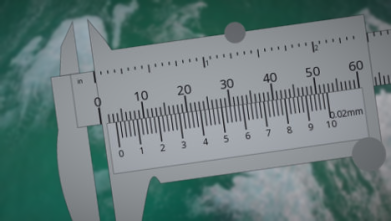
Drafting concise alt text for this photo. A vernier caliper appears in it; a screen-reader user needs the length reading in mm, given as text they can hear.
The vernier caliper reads 3.5 mm
